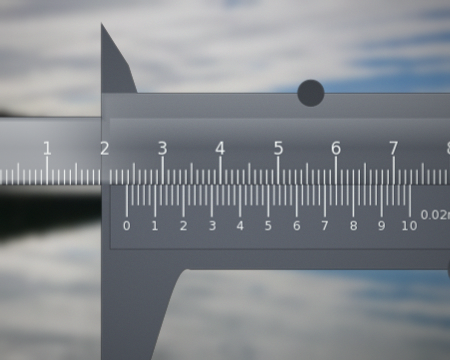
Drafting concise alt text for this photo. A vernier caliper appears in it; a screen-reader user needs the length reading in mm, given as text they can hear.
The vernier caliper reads 23.8 mm
